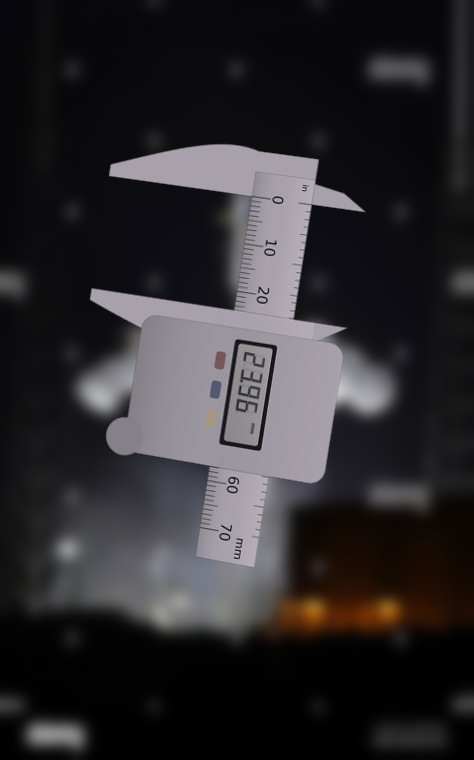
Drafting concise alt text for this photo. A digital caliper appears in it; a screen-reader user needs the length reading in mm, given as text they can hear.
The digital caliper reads 23.96 mm
